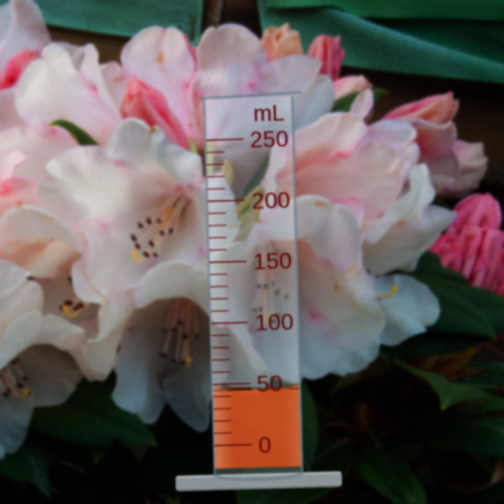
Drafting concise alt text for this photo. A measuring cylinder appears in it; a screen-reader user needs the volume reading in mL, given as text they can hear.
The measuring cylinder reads 45 mL
